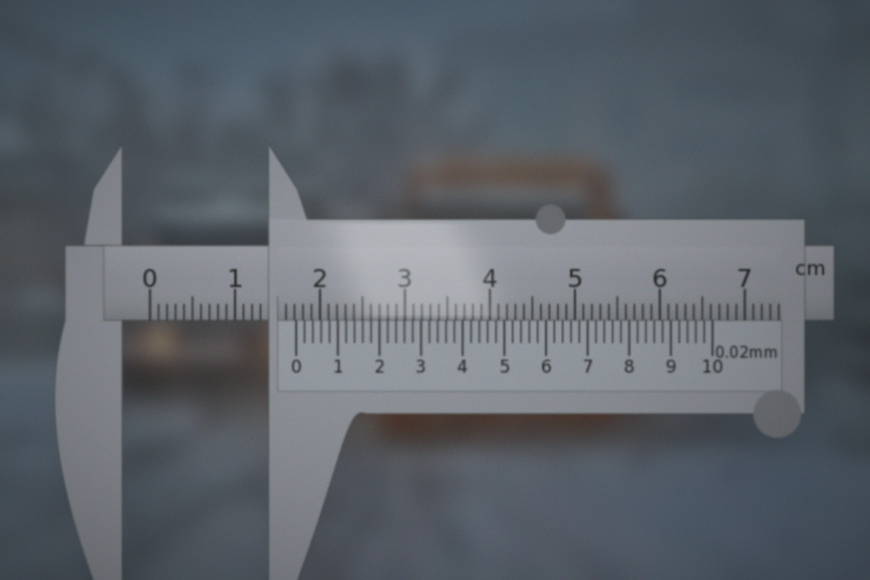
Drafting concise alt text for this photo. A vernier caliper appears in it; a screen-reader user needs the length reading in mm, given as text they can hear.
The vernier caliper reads 17.2 mm
